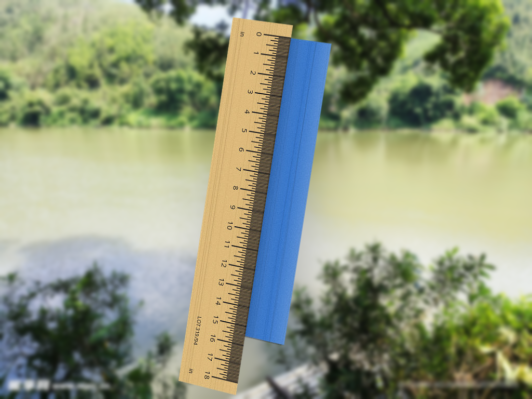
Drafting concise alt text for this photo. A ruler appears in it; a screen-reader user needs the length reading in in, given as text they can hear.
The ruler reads 15.5 in
